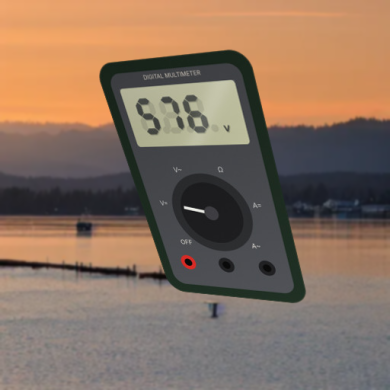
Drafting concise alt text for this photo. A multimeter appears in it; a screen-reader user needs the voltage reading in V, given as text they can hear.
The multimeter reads 576 V
